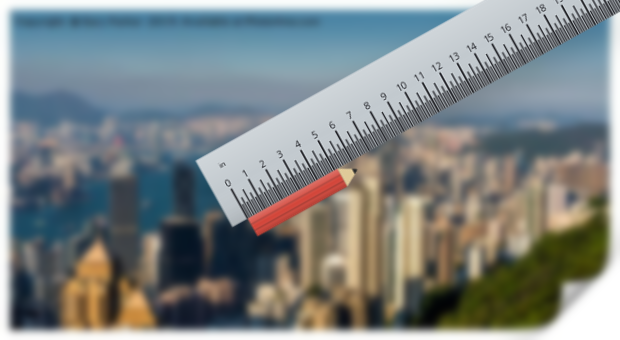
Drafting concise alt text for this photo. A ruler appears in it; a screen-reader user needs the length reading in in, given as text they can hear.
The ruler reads 6 in
